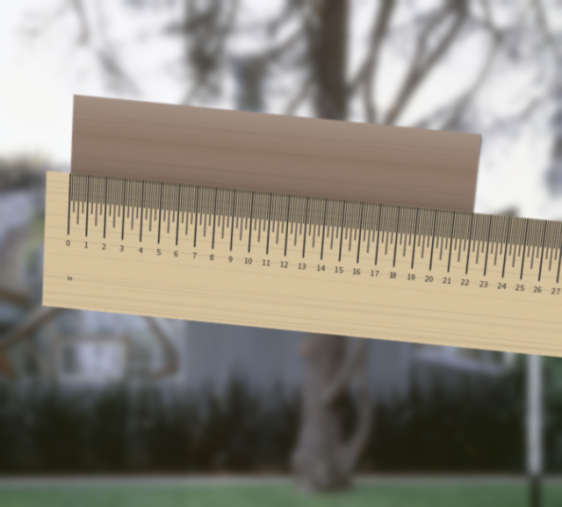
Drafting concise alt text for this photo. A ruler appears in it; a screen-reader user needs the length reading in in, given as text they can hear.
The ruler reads 22 in
